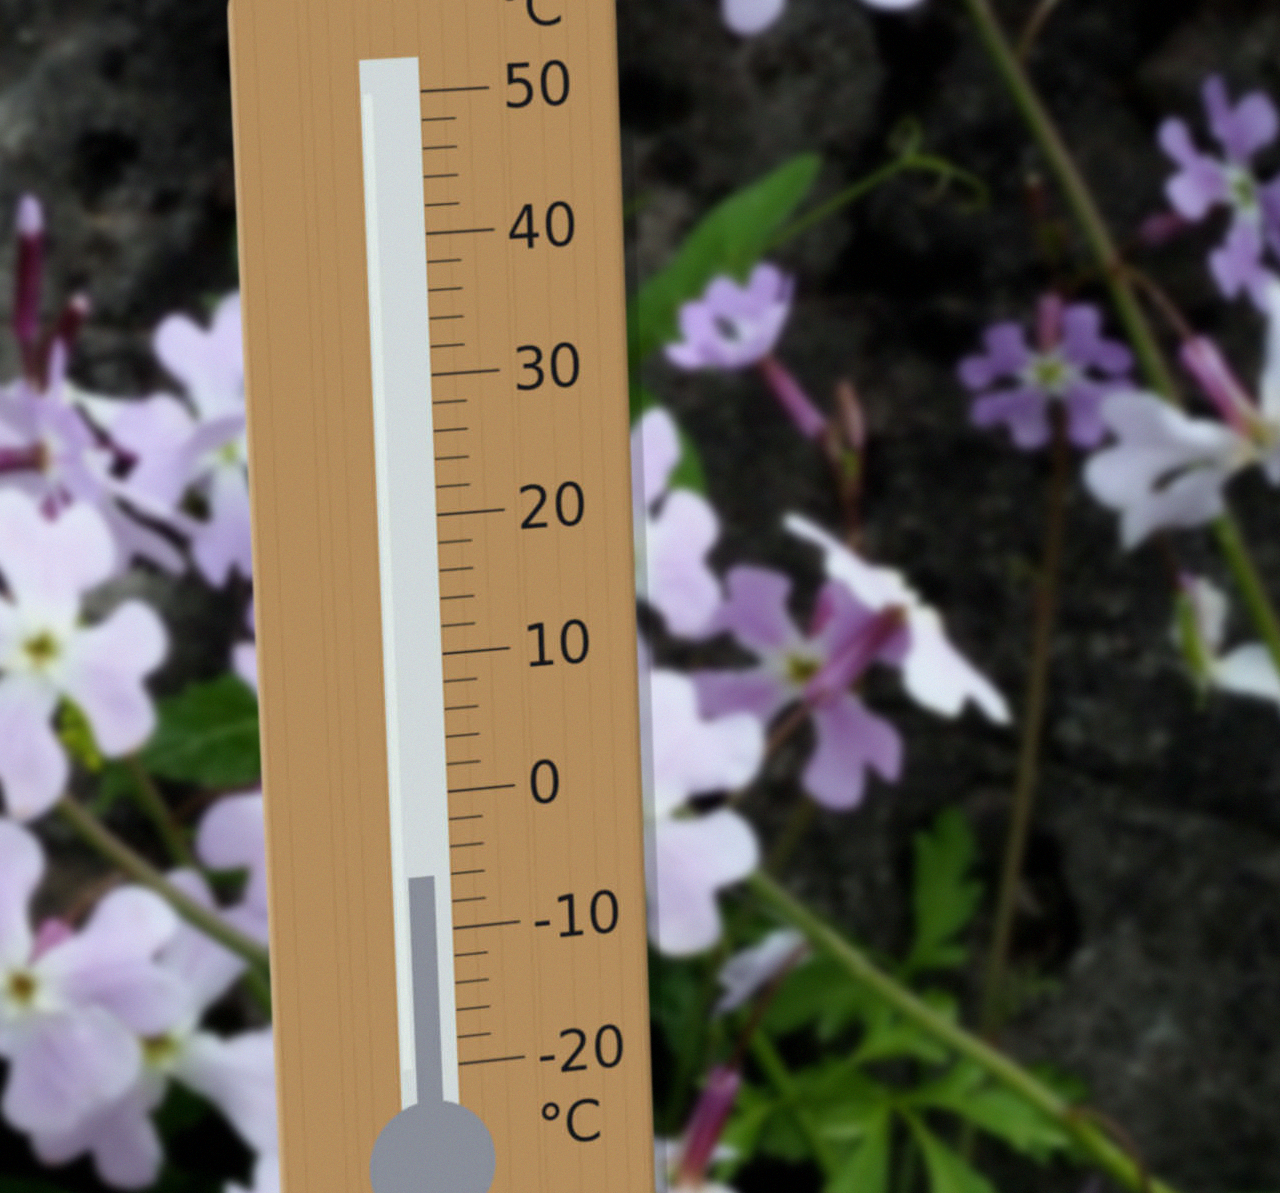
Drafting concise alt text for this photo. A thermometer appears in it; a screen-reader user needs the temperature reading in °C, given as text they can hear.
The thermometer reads -6 °C
